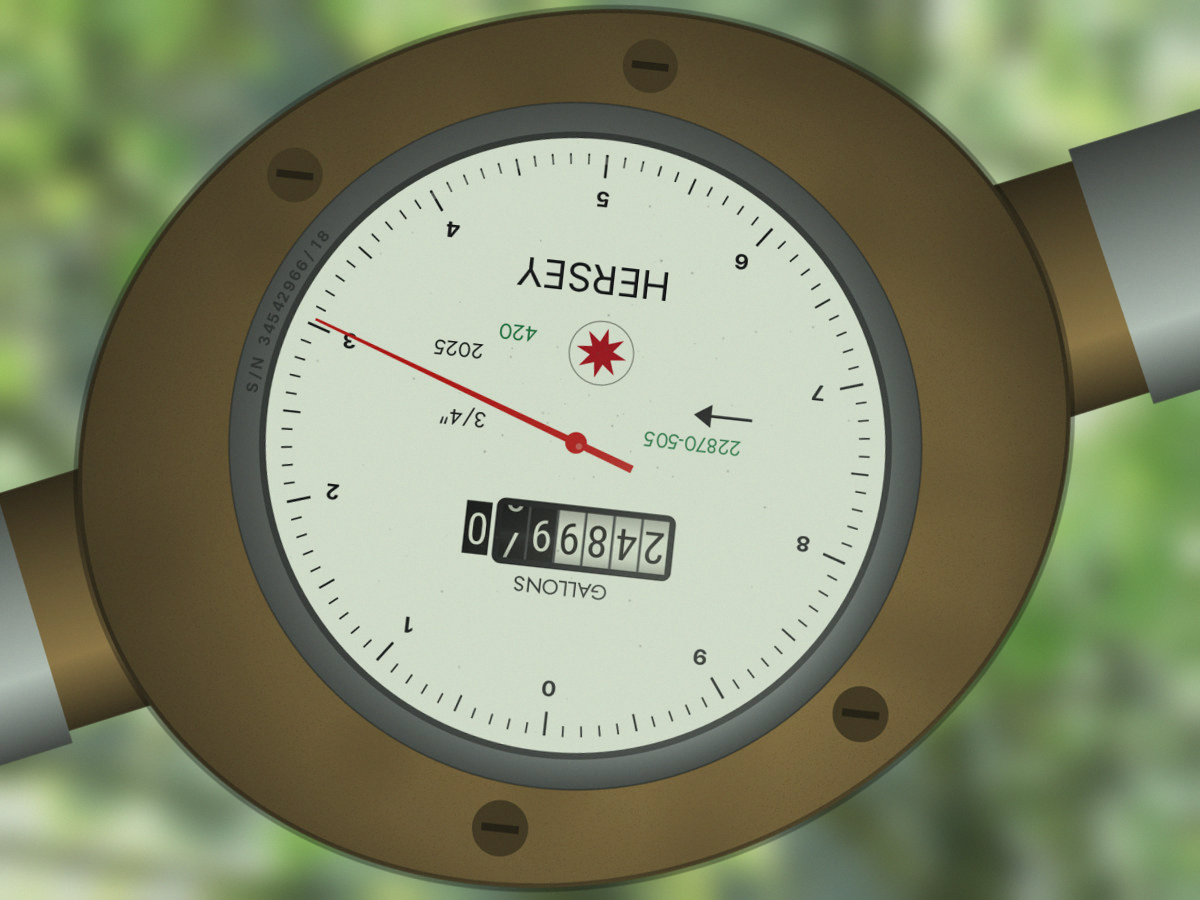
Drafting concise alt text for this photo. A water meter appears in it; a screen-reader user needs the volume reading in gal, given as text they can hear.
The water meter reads 2489973.0 gal
